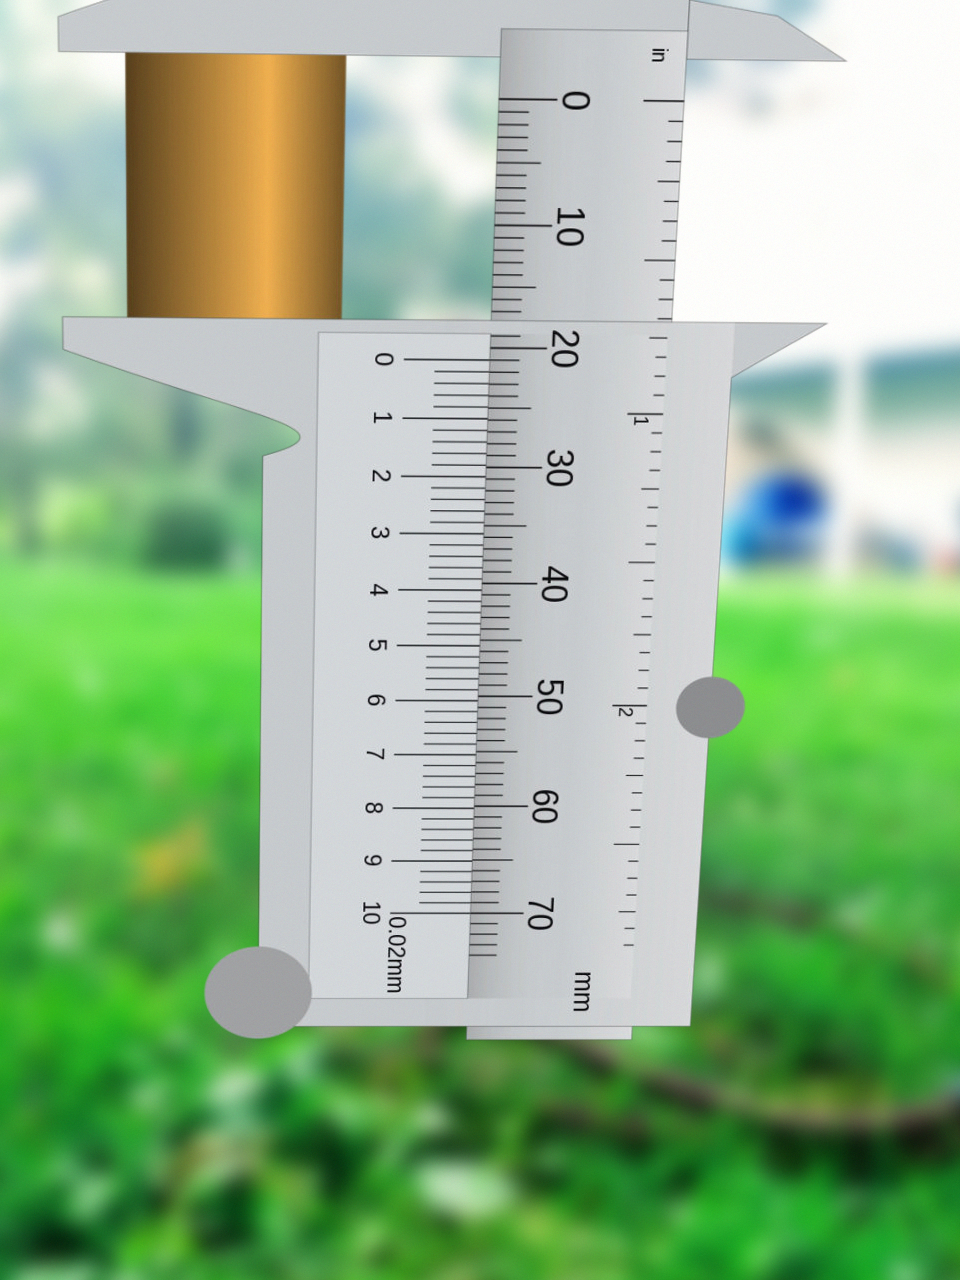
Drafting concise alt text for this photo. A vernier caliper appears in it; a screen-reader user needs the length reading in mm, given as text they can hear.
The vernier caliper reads 21.0 mm
